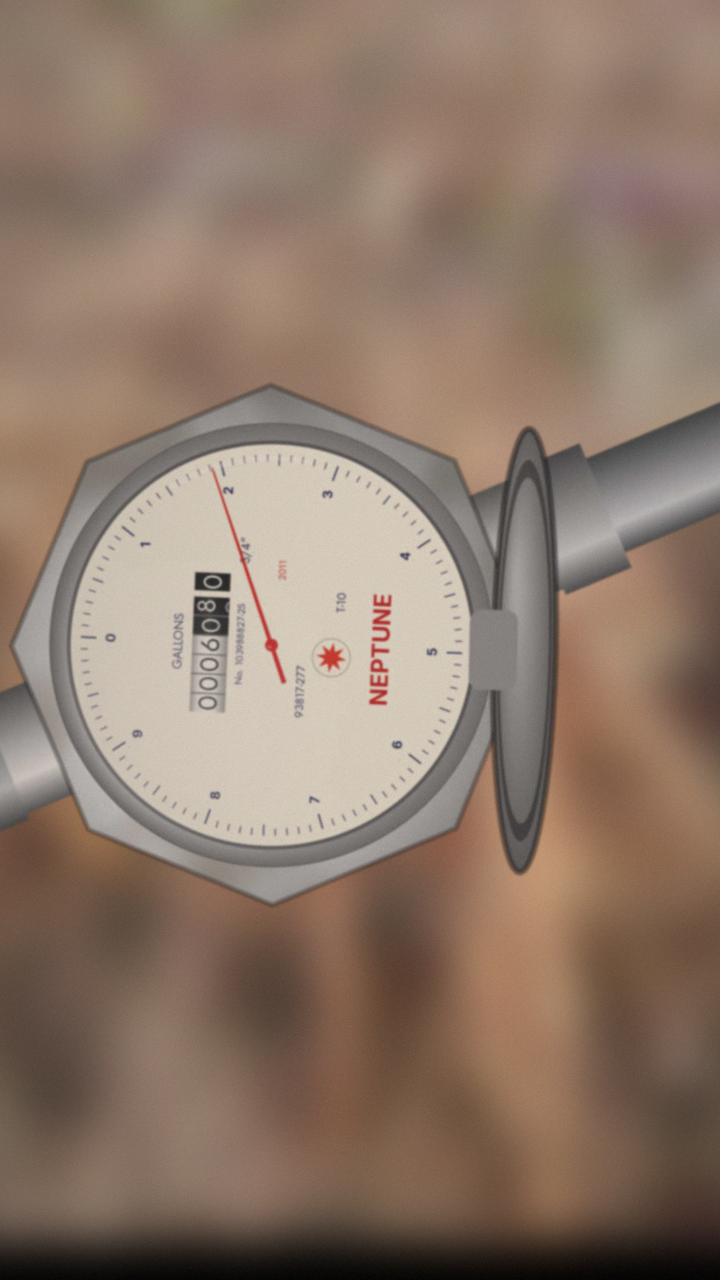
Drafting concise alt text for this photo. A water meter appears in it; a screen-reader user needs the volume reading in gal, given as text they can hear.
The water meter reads 6081.9 gal
